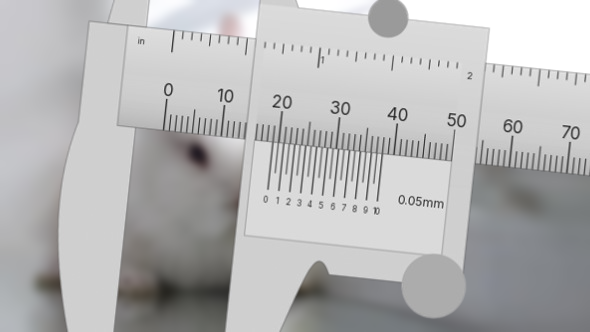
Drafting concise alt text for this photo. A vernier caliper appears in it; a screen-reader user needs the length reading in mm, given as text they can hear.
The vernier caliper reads 19.0 mm
